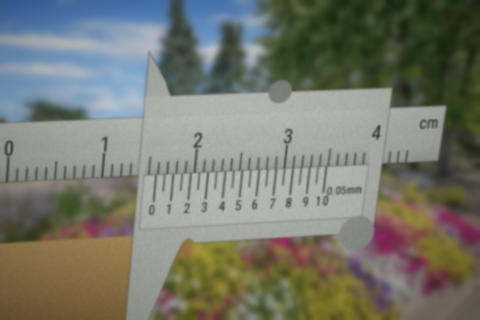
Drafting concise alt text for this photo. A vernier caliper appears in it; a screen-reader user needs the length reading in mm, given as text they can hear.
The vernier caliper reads 15.8 mm
